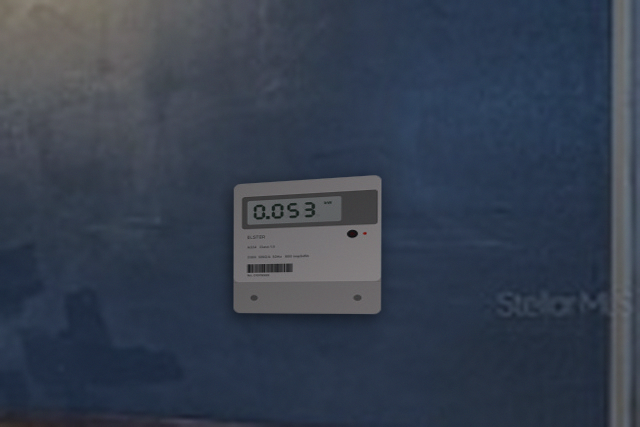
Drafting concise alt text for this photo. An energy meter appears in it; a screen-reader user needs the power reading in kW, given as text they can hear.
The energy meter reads 0.053 kW
